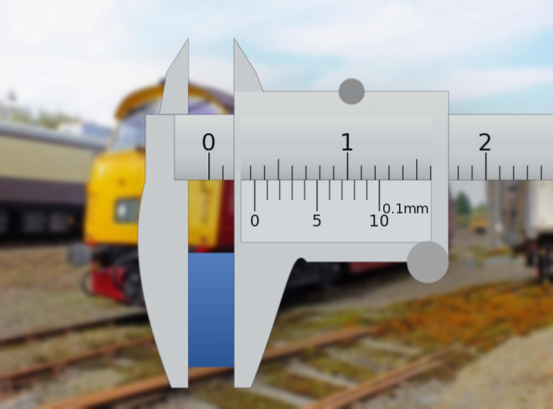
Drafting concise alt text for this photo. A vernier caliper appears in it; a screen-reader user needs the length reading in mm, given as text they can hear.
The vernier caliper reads 3.3 mm
